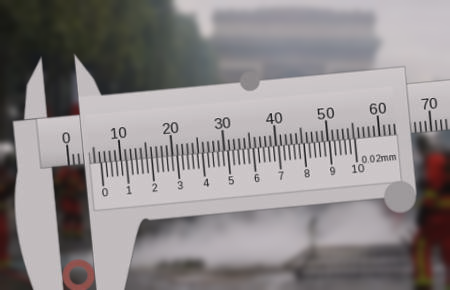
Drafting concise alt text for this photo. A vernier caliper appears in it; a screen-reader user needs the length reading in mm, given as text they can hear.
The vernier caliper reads 6.2 mm
